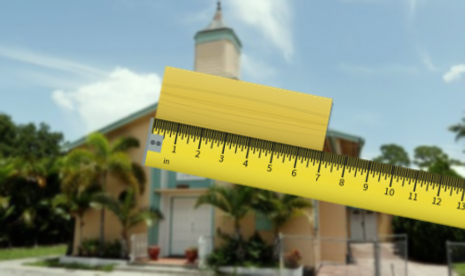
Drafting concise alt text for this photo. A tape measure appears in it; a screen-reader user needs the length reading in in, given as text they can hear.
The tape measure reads 7 in
